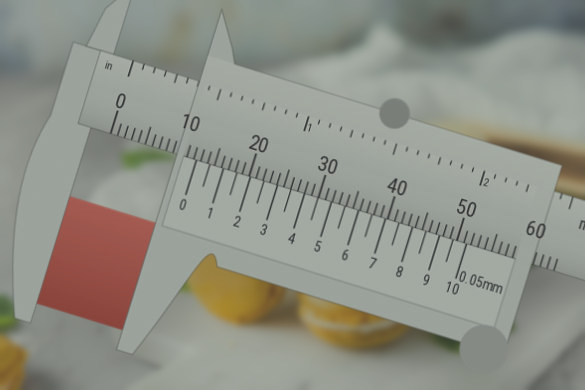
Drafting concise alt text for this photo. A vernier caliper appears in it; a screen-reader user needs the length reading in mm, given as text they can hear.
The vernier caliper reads 12.4 mm
